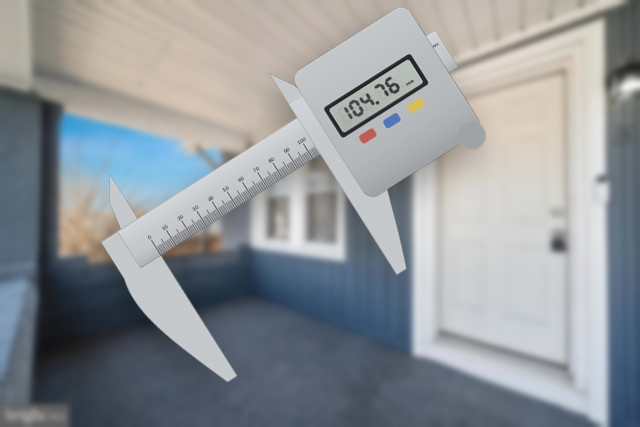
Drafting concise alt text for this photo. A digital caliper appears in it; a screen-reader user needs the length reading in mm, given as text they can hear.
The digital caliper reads 104.76 mm
